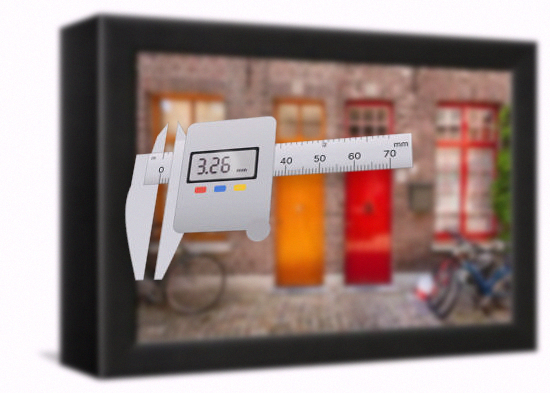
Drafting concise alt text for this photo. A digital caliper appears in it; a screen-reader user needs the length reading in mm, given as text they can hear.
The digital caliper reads 3.26 mm
